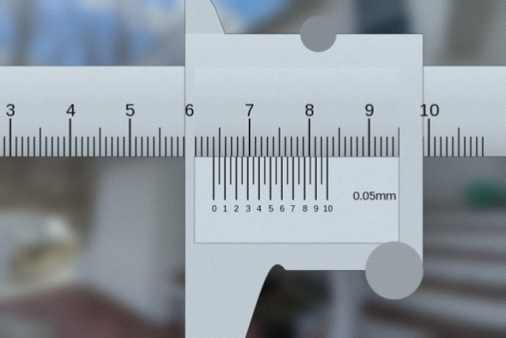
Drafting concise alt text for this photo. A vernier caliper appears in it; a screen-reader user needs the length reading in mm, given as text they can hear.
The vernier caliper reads 64.0 mm
